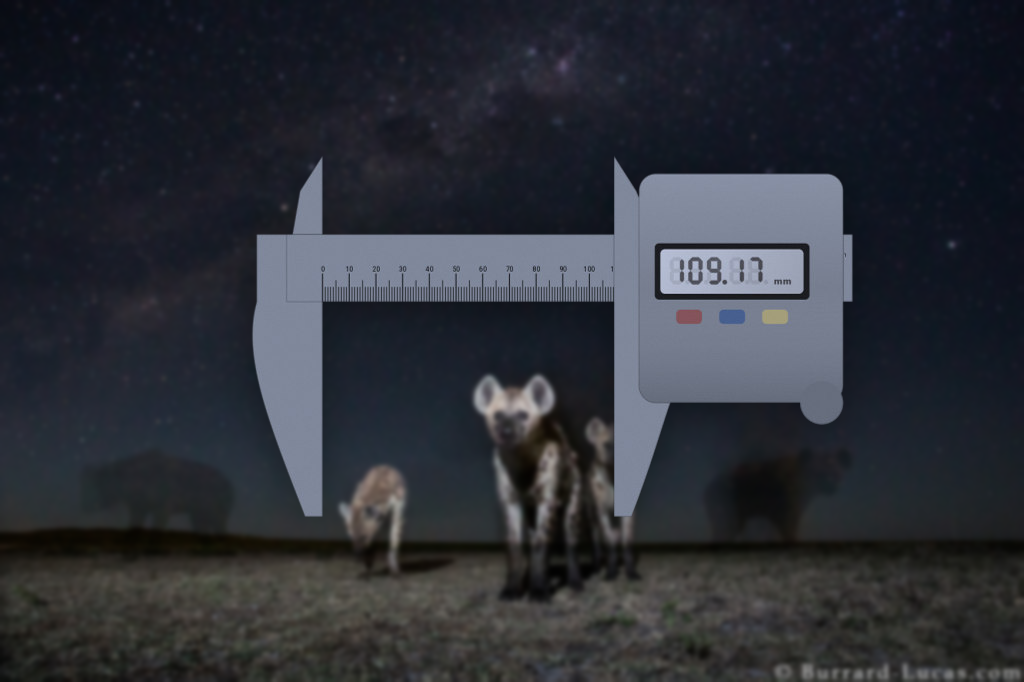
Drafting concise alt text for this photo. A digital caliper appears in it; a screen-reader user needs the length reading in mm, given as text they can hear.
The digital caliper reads 109.17 mm
